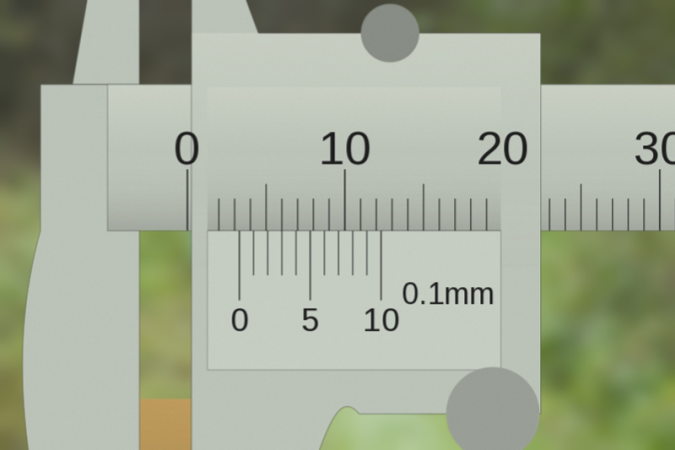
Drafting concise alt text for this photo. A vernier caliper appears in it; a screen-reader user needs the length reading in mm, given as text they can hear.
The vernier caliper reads 3.3 mm
